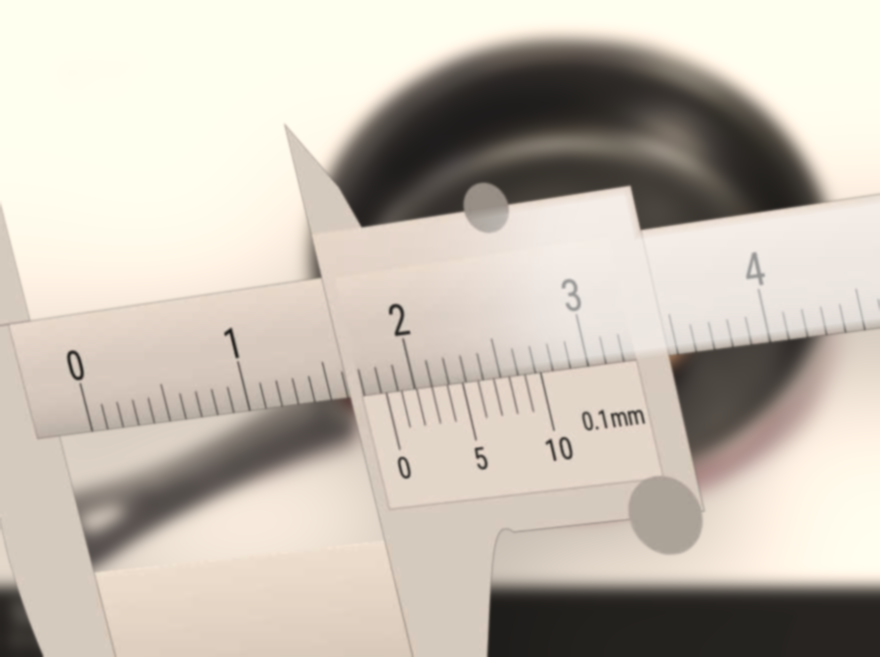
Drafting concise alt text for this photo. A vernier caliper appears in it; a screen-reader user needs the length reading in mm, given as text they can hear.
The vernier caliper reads 18.3 mm
